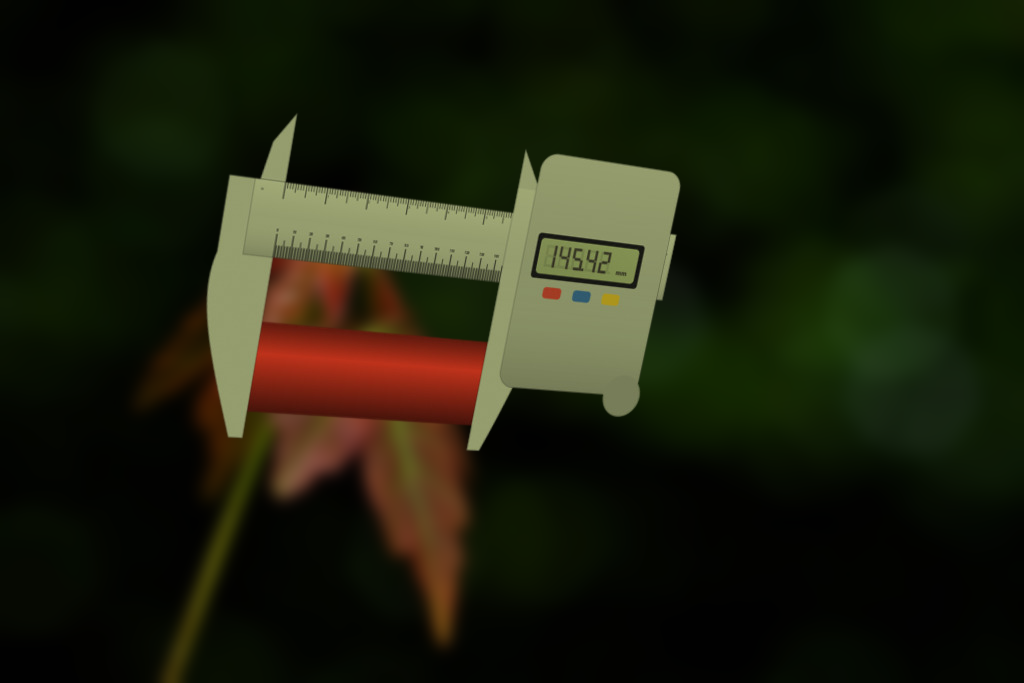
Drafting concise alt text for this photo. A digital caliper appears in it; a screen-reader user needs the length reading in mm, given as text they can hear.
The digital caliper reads 145.42 mm
